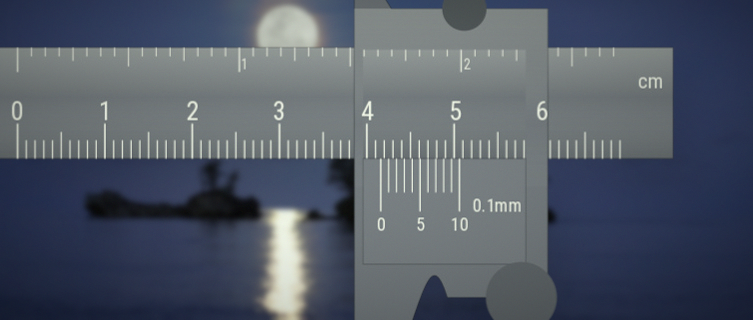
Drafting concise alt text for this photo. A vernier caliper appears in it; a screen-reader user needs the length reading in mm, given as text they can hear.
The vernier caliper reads 41.6 mm
